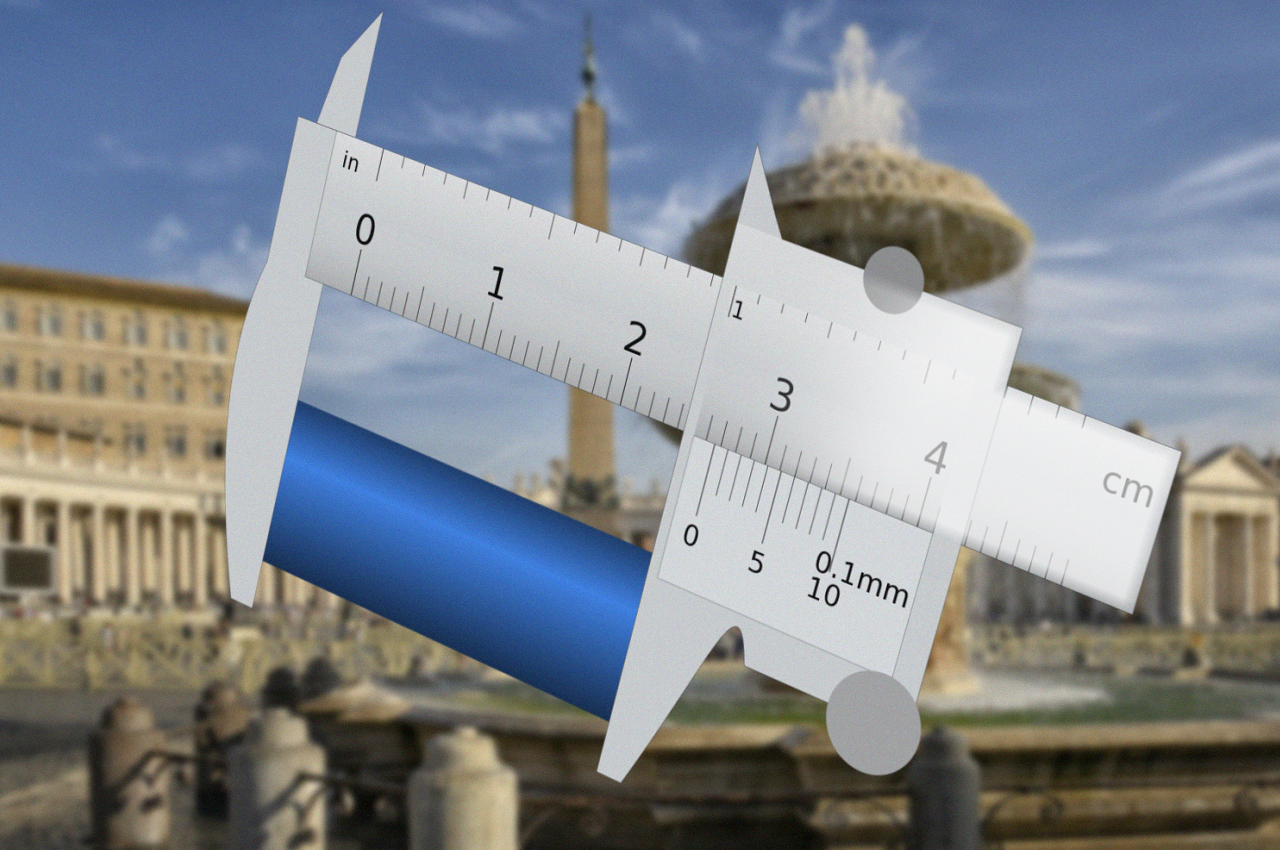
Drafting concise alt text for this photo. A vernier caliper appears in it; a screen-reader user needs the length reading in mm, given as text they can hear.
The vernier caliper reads 26.6 mm
